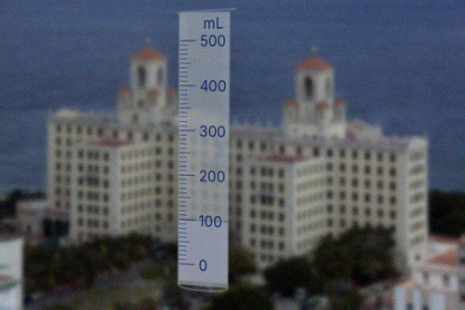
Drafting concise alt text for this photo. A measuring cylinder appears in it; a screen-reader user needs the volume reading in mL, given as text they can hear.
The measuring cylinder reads 100 mL
